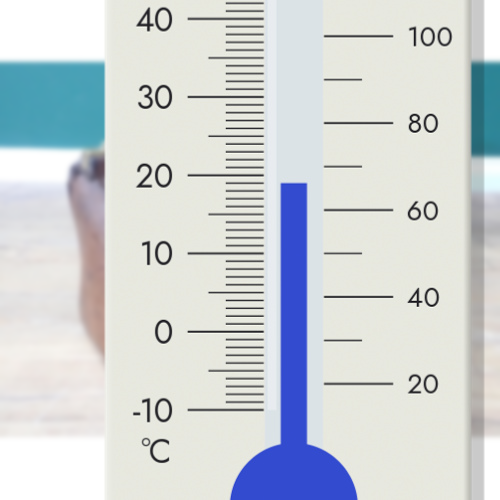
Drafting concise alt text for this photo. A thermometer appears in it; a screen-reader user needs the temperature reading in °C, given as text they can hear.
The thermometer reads 19 °C
